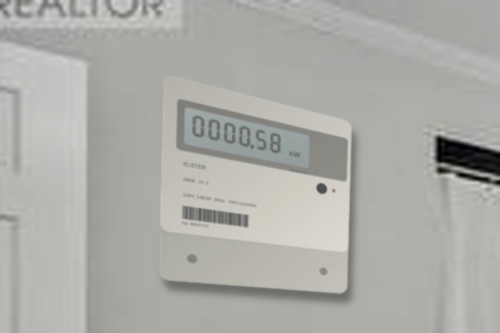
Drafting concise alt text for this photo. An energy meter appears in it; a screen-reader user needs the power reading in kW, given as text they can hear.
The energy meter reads 0.58 kW
